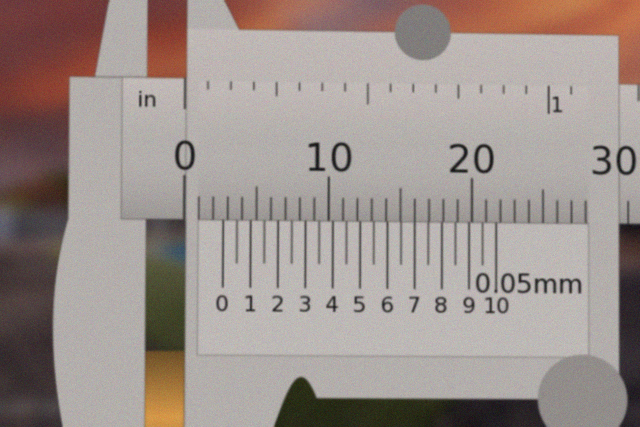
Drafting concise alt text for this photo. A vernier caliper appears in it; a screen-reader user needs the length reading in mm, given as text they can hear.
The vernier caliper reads 2.7 mm
